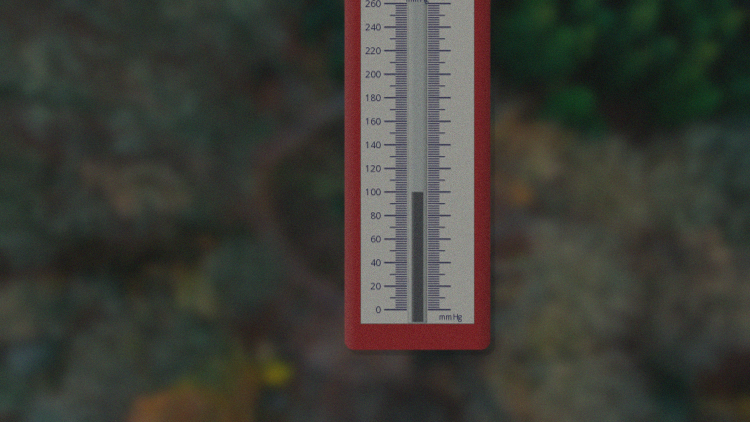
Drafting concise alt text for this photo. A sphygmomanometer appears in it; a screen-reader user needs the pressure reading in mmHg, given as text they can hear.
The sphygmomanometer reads 100 mmHg
